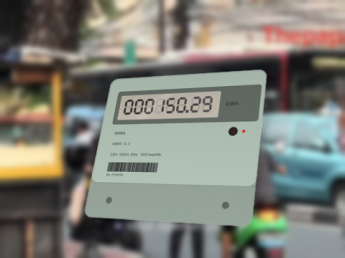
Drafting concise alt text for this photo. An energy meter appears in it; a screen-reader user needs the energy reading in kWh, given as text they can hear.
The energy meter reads 150.29 kWh
